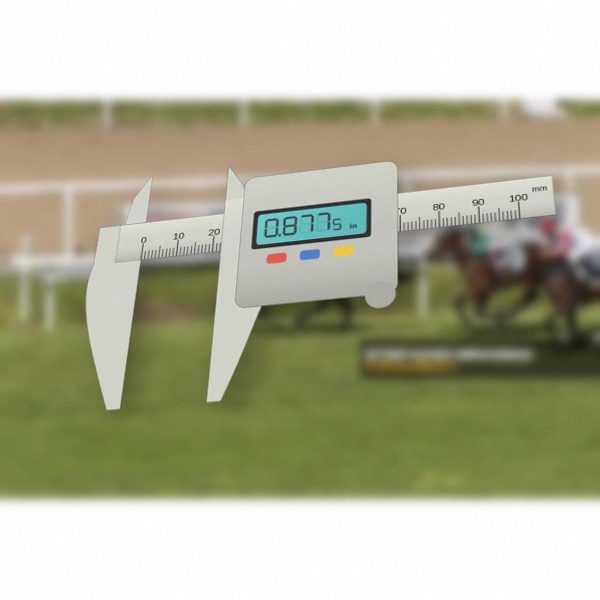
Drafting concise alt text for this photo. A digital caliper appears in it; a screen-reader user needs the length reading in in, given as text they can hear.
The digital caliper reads 0.8775 in
